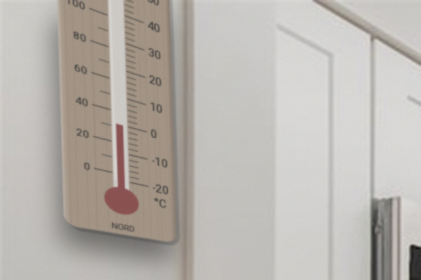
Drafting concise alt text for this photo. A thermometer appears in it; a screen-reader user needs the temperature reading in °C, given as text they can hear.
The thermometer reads 0 °C
